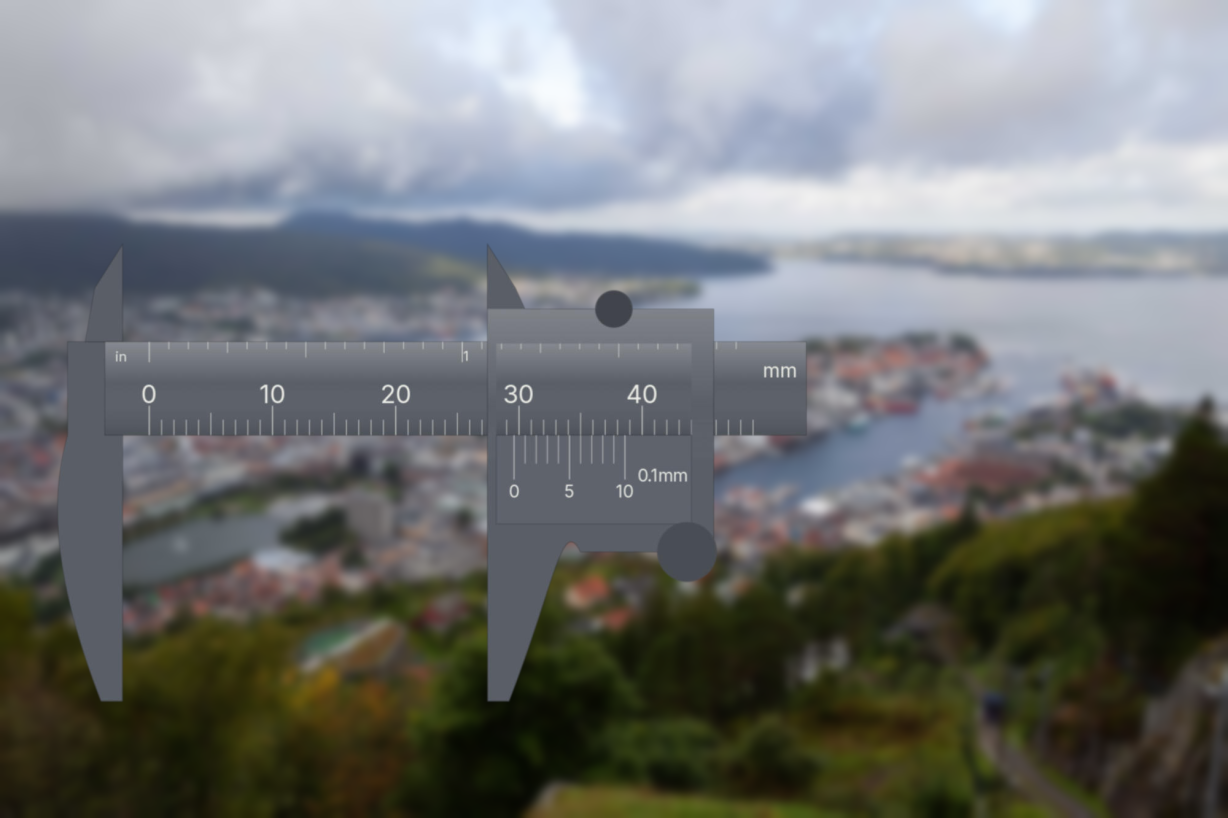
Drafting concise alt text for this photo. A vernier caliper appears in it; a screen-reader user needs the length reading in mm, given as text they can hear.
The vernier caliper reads 29.6 mm
